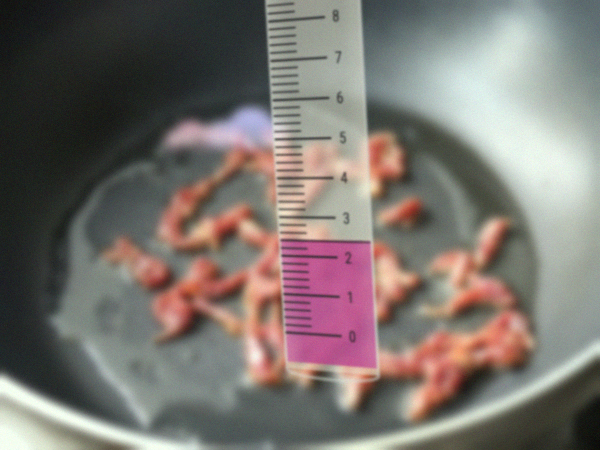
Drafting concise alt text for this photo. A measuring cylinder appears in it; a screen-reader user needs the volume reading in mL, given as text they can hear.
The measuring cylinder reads 2.4 mL
